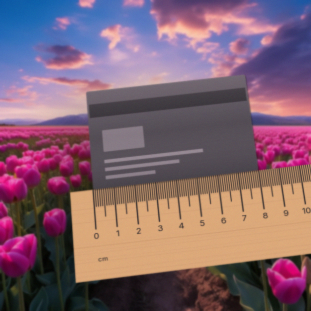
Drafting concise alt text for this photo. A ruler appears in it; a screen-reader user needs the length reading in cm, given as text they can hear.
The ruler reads 8 cm
